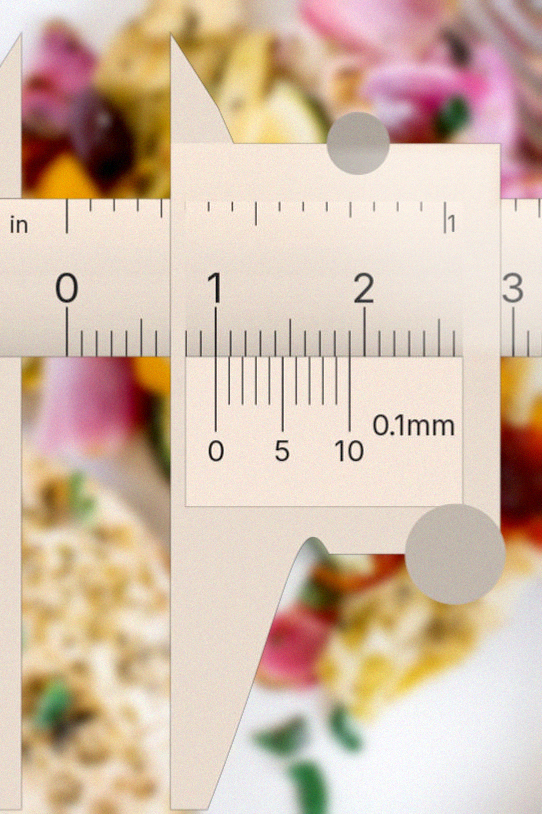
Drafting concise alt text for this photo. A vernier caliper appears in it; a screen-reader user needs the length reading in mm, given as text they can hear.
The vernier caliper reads 10.0 mm
